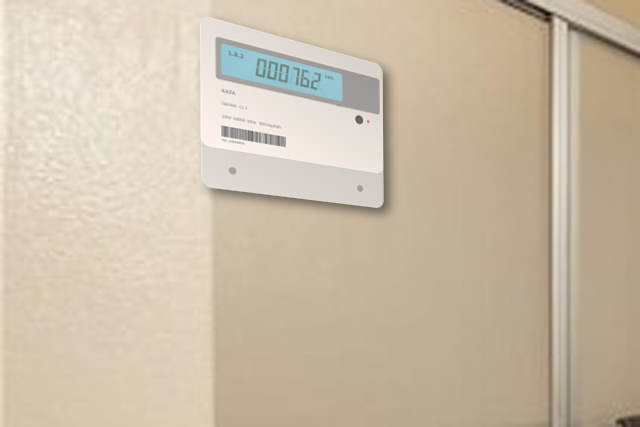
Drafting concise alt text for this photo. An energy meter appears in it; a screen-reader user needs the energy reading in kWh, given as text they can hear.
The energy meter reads 762 kWh
